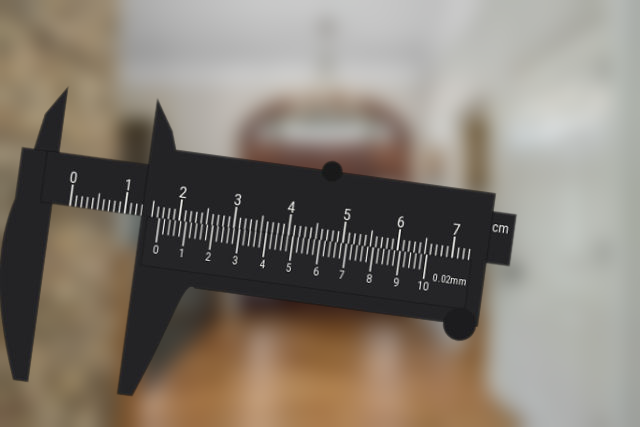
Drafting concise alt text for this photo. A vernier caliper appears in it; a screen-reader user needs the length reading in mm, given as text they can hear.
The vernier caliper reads 16.4 mm
